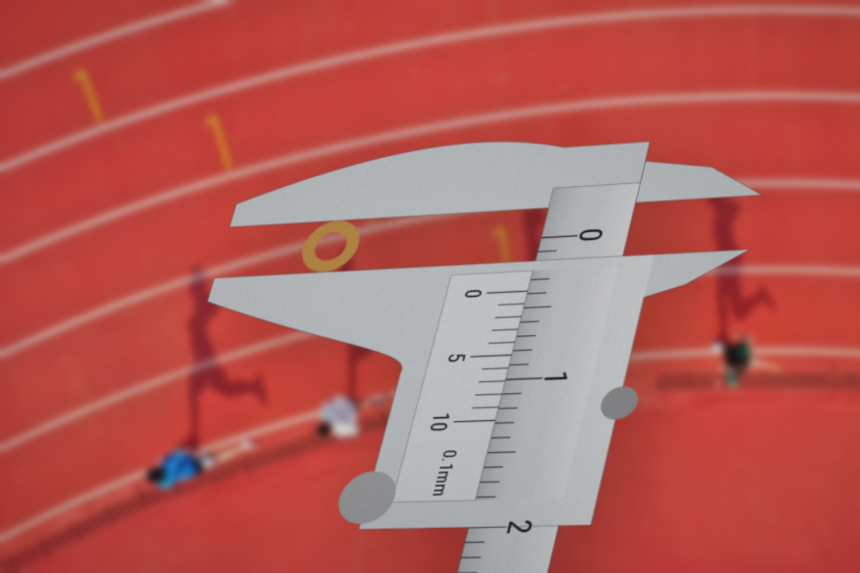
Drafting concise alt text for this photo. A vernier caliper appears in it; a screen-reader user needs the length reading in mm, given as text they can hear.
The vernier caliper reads 3.8 mm
